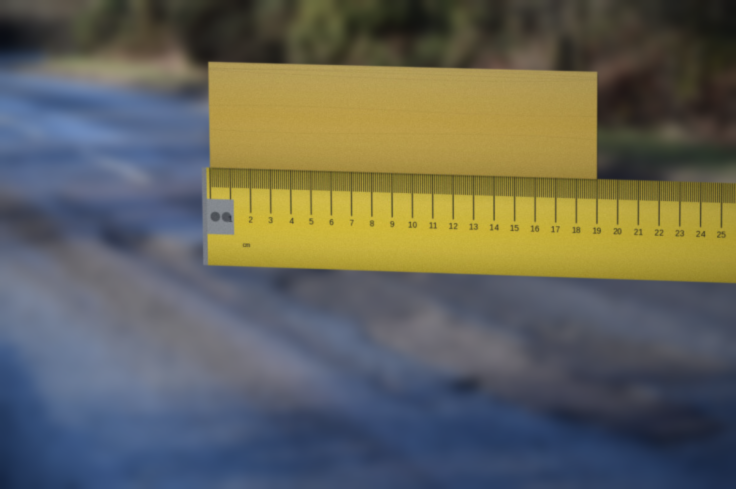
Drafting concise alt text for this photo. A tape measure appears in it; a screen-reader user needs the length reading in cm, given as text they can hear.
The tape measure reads 19 cm
